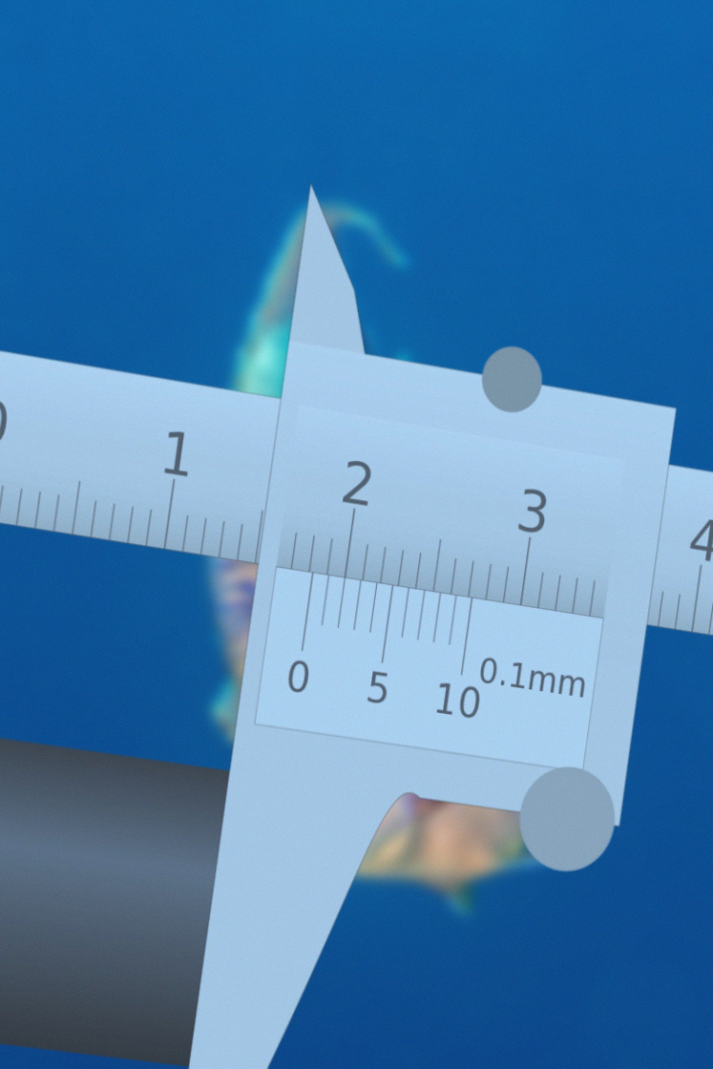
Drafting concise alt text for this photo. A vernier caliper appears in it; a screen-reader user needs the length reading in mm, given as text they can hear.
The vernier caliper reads 18.2 mm
